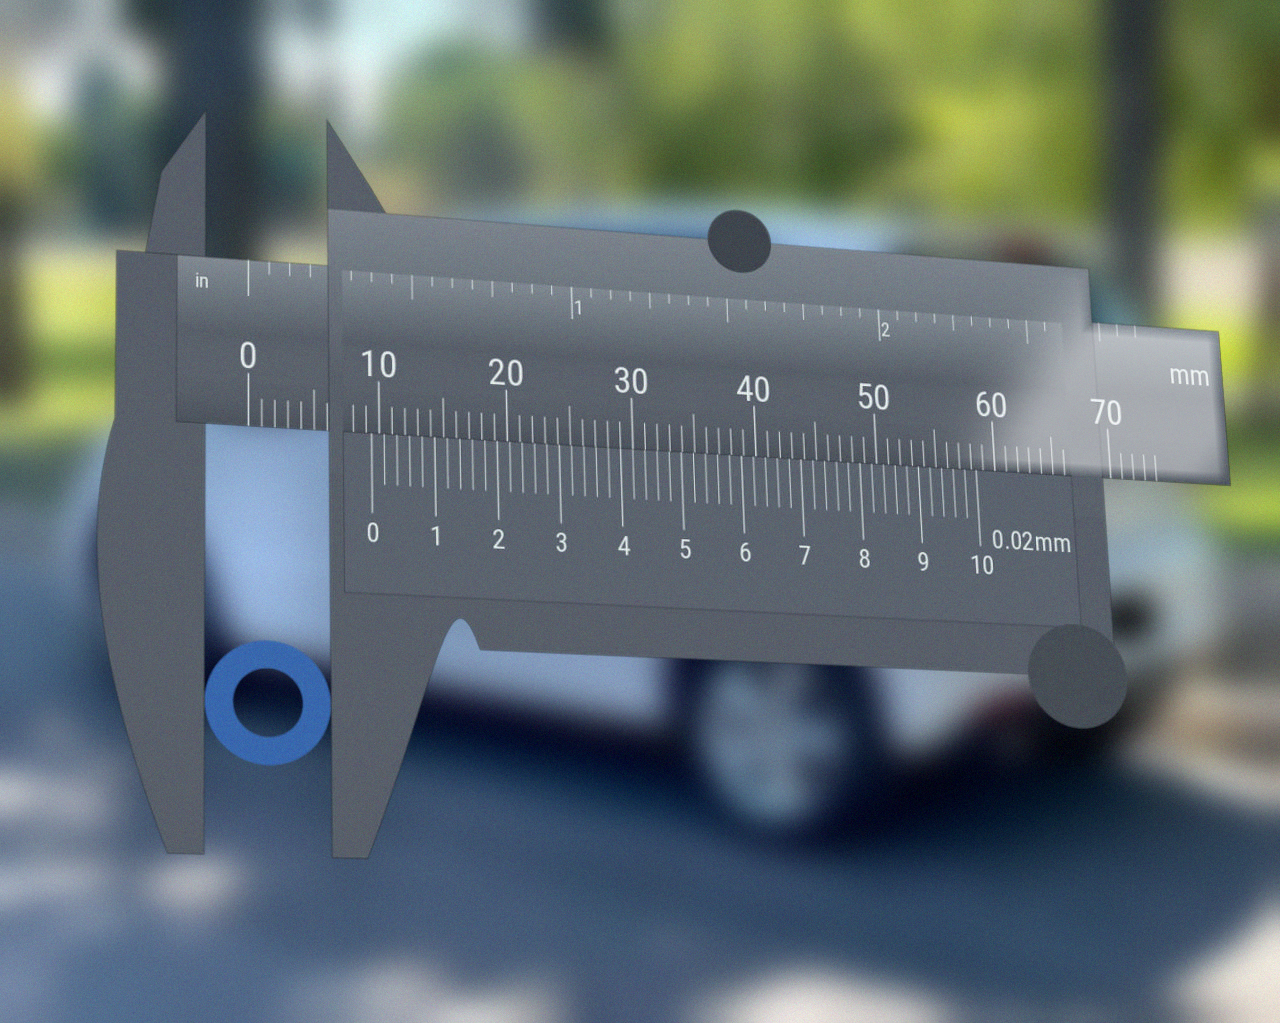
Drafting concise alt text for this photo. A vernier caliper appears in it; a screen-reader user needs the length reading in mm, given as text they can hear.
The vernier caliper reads 9.4 mm
